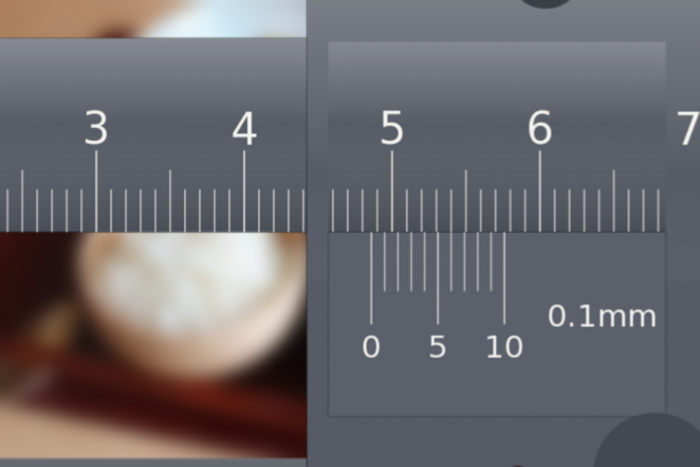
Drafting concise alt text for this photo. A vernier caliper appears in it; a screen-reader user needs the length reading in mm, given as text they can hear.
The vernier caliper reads 48.6 mm
